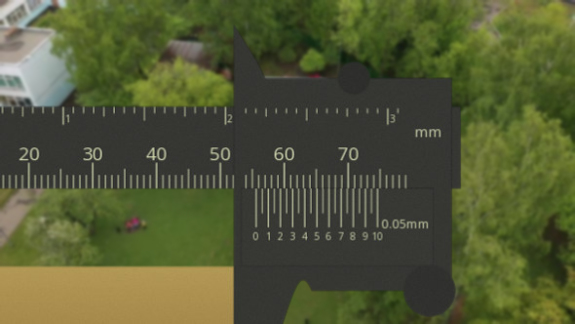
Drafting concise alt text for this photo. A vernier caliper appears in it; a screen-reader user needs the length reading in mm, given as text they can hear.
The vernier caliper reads 55.6 mm
